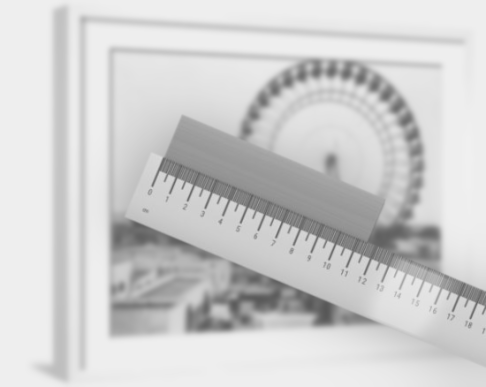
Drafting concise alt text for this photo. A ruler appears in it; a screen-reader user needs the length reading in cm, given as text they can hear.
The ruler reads 11.5 cm
